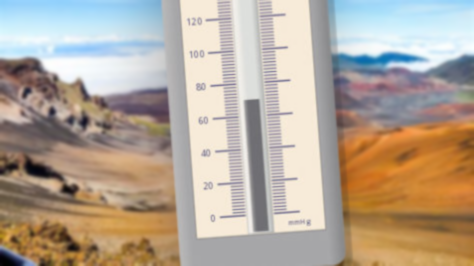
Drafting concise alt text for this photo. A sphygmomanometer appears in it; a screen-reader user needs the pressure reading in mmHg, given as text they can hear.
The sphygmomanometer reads 70 mmHg
